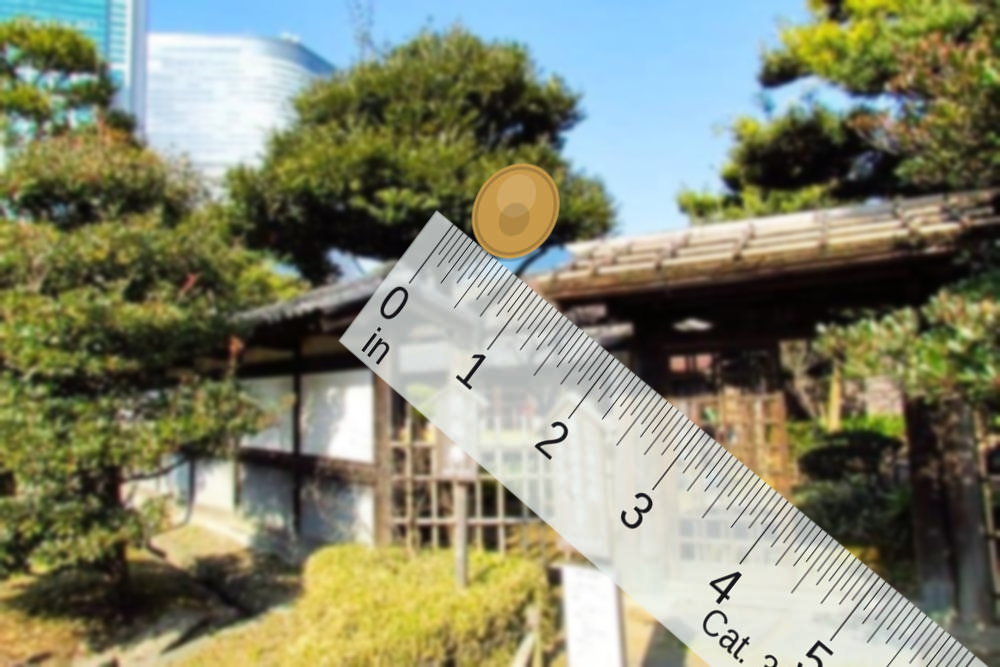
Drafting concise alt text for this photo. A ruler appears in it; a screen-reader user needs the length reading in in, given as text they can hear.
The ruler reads 0.8125 in
